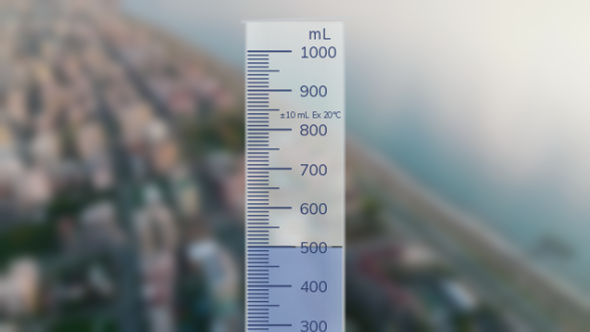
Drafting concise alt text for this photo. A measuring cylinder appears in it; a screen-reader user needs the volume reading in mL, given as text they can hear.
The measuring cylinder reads 500 mL
